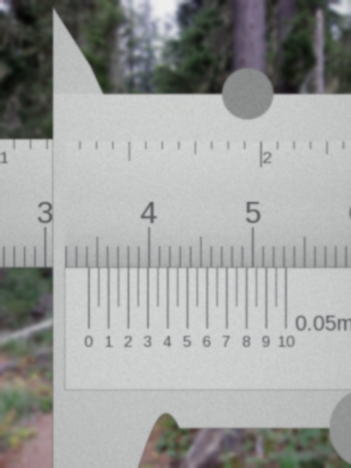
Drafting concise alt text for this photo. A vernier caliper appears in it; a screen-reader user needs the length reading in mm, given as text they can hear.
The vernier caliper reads 34.2 mm
